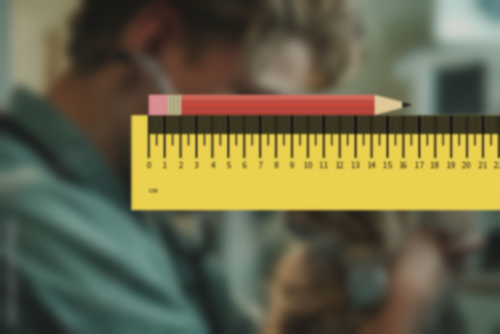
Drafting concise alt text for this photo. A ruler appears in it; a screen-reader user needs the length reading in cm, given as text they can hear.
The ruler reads 16.5 cm
